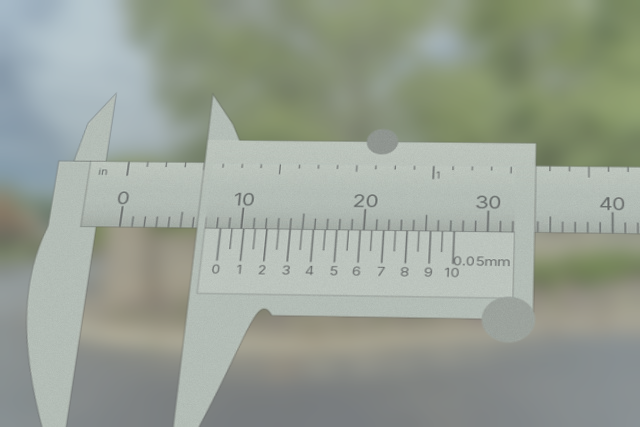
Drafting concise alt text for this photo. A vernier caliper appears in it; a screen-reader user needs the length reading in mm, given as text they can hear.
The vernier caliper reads 8.3 mm
